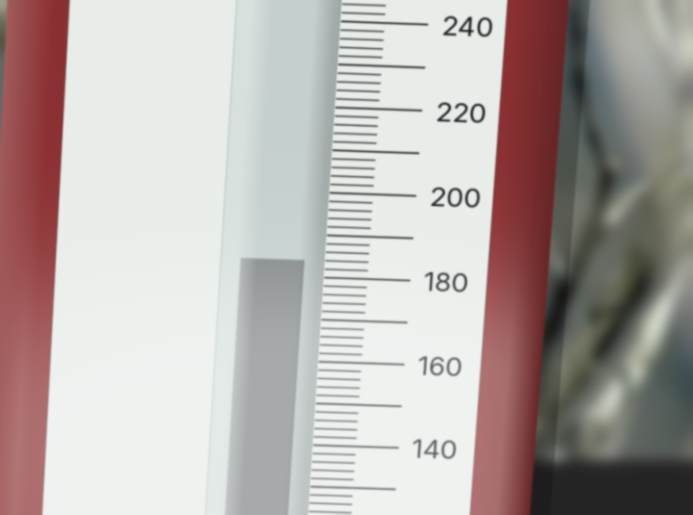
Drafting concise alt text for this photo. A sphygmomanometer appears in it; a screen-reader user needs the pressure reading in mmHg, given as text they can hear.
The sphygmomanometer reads 184 mmHg
